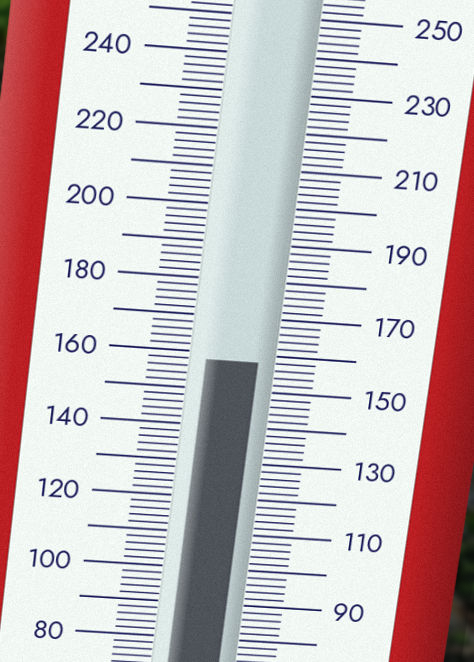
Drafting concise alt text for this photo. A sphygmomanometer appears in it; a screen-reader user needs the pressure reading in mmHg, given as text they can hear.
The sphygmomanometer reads 158 mmHg
